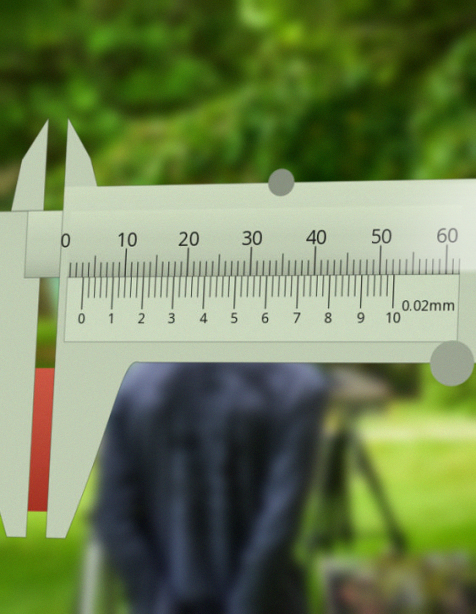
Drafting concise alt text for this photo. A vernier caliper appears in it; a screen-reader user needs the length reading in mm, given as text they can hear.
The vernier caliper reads 3.2 mm
